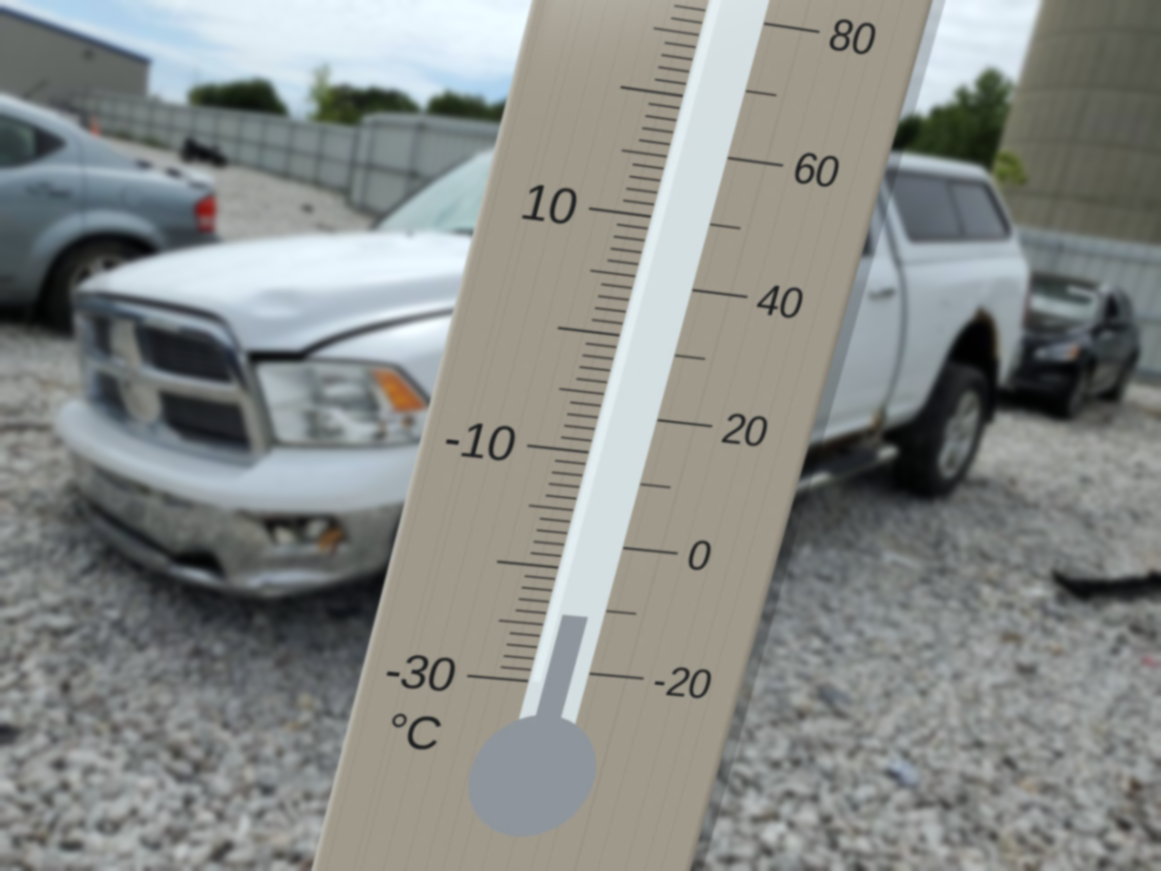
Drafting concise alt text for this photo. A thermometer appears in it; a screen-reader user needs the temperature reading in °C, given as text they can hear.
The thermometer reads -24 °C
